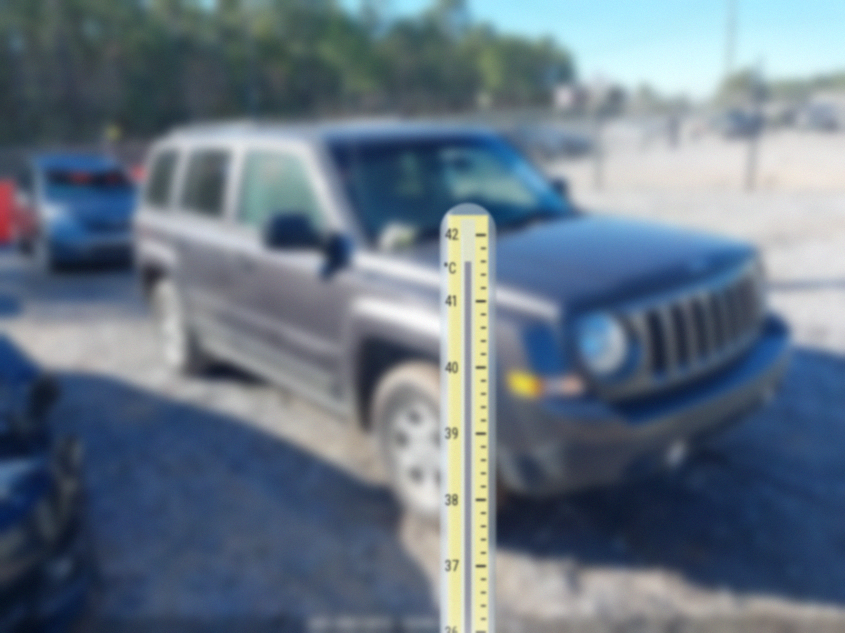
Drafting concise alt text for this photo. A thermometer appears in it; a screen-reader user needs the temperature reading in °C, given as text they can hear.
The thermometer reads 41.6 °C
